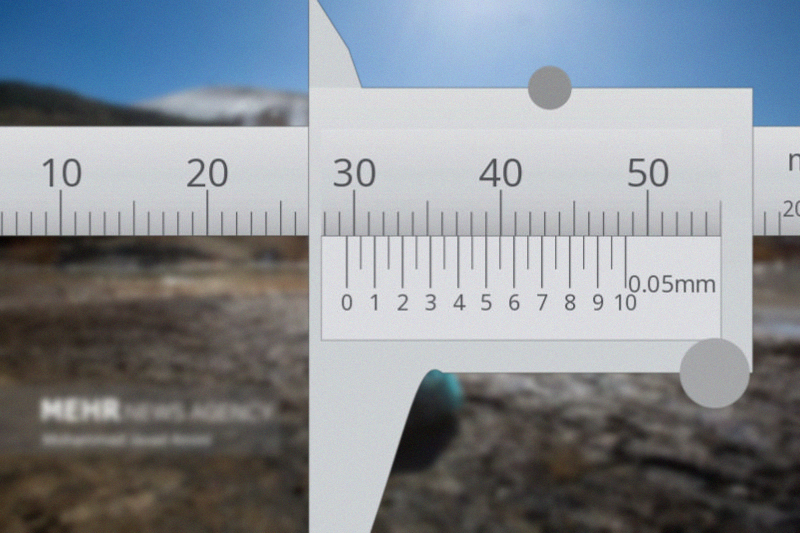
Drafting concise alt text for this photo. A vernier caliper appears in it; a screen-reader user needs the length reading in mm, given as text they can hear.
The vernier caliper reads 29.5 mm
